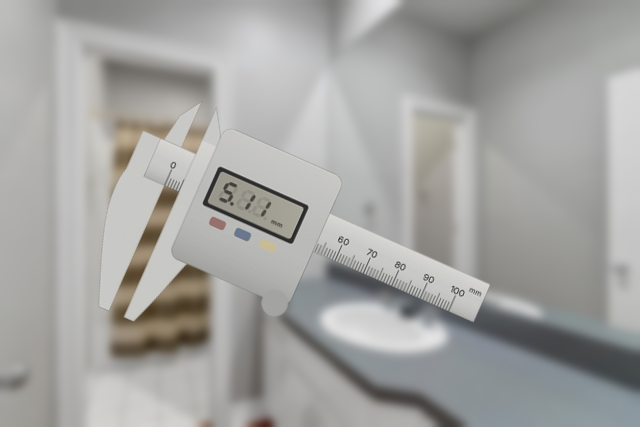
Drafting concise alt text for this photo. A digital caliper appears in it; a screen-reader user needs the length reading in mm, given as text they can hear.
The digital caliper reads 5.11 mm
